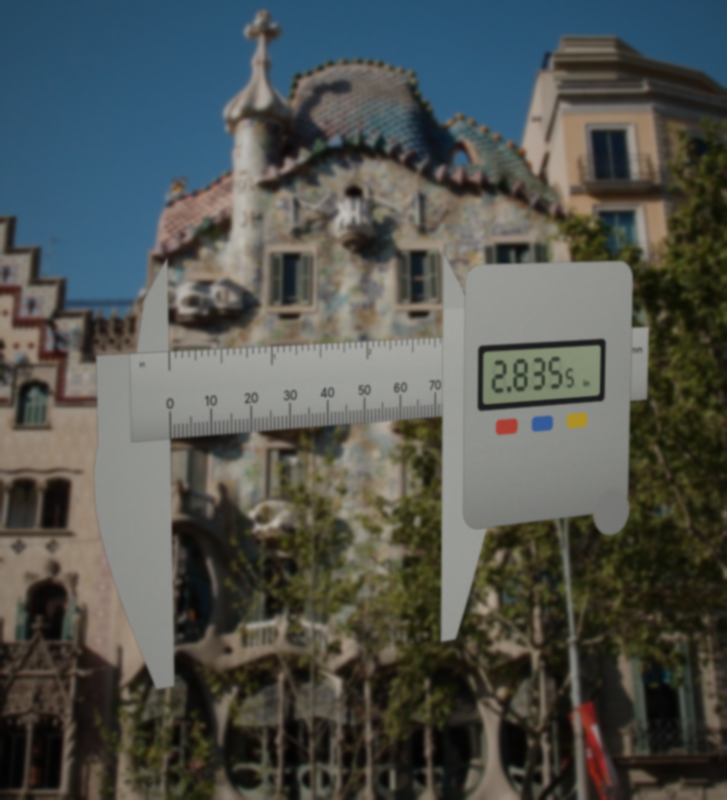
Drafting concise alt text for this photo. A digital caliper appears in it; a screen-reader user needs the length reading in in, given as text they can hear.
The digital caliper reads 2.8355 in
